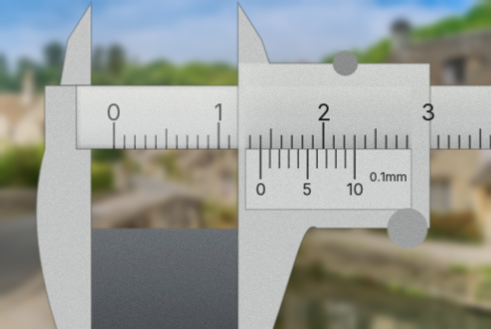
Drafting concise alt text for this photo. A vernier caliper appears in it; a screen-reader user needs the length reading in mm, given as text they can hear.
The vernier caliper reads 14.0 mm
